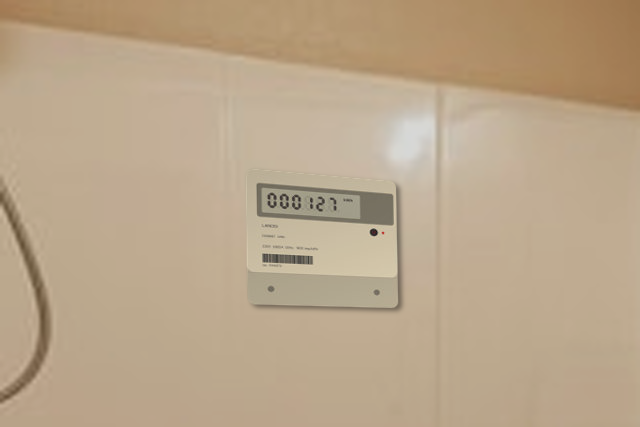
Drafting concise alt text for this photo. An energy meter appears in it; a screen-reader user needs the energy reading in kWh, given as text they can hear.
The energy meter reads 127 kWh
